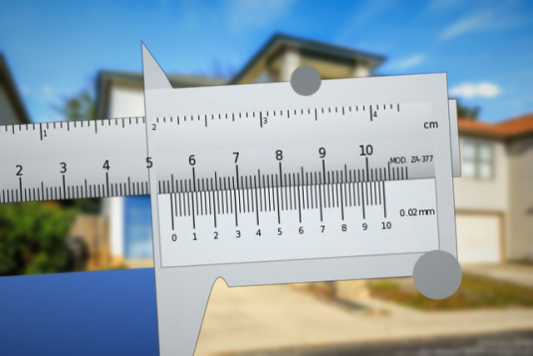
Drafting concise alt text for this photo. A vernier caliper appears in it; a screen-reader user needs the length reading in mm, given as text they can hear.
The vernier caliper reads 54.5 mm
